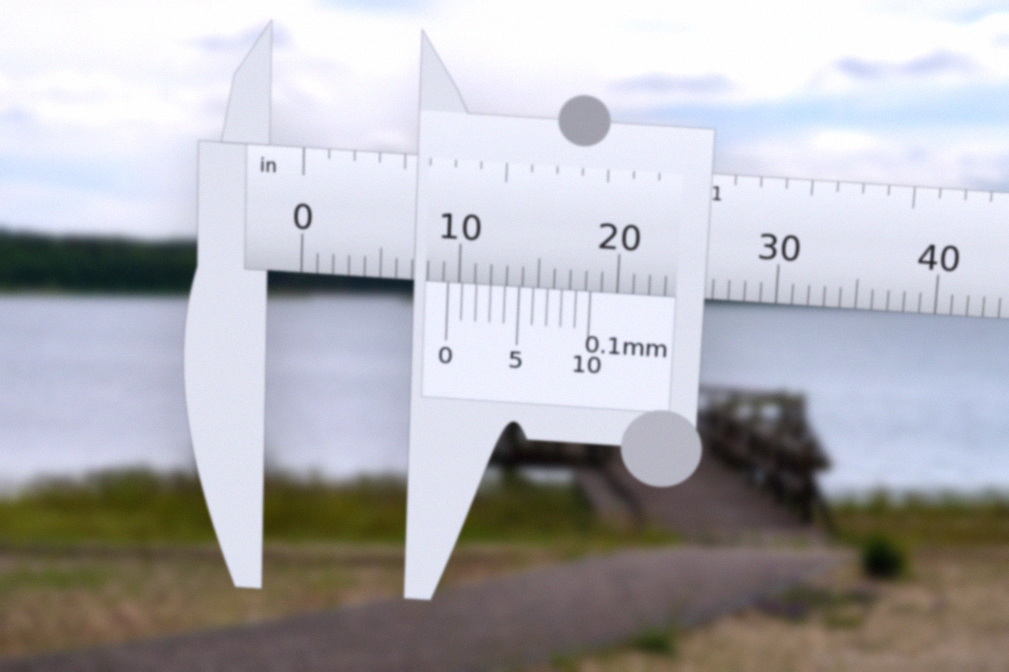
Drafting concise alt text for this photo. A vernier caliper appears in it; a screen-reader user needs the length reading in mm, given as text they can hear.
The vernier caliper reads 9.3 mm
